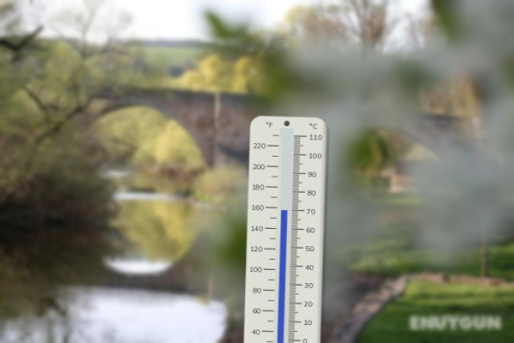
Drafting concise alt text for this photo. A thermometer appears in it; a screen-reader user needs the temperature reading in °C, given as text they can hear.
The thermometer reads 70 °C
